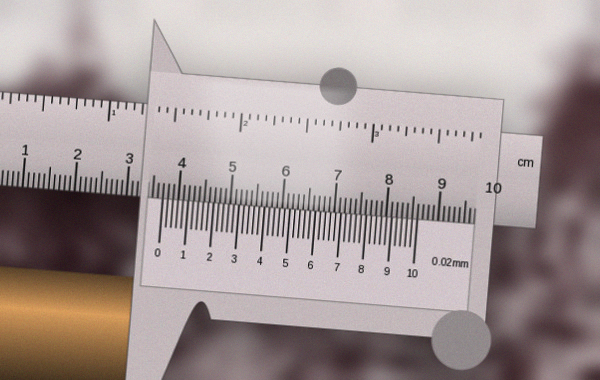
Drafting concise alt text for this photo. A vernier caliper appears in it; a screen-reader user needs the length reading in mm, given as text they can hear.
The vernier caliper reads 37.0 mm
